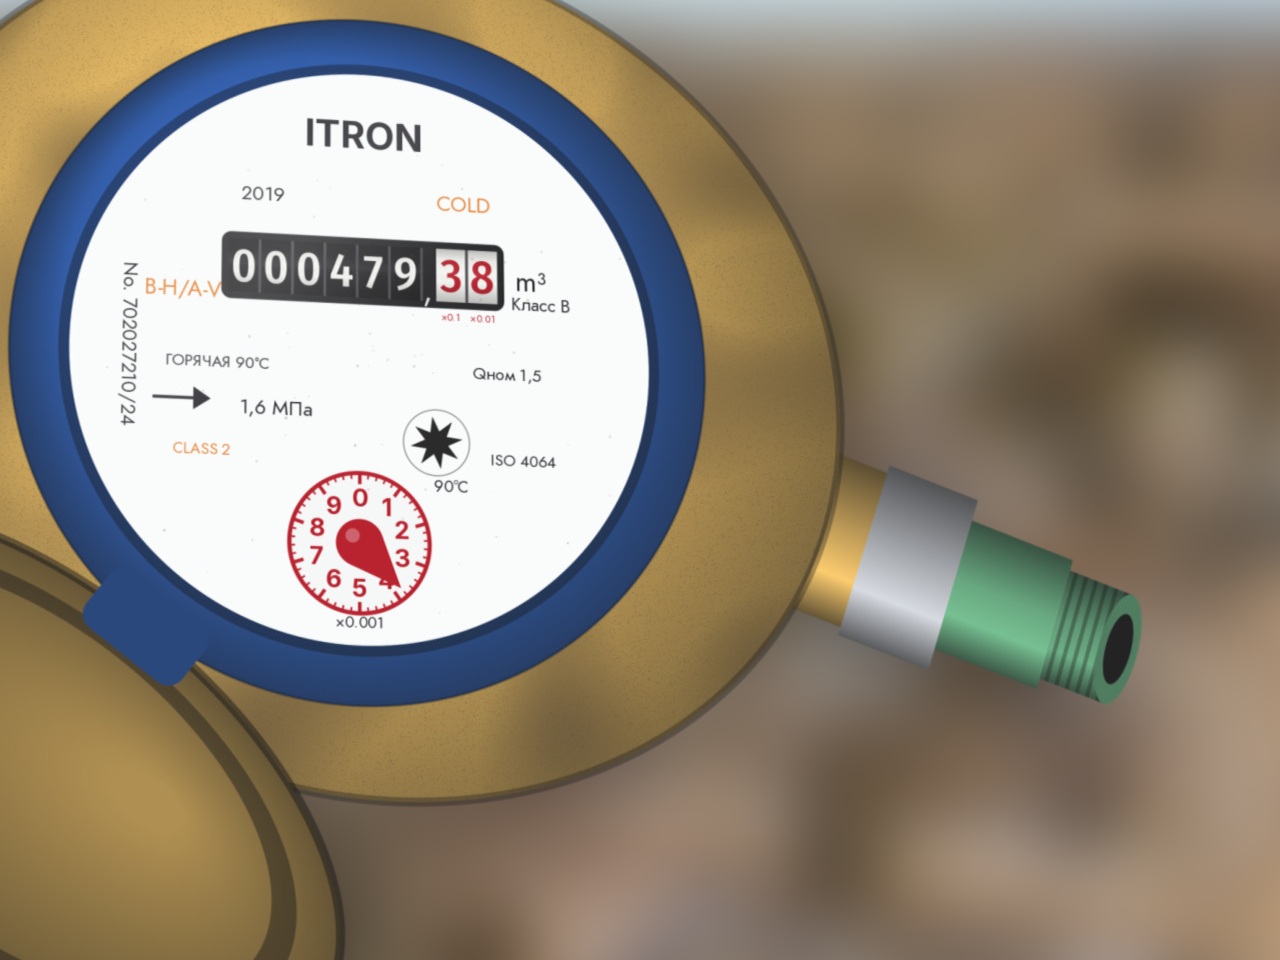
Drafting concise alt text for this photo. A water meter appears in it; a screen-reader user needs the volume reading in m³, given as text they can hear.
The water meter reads 479.383 m³
